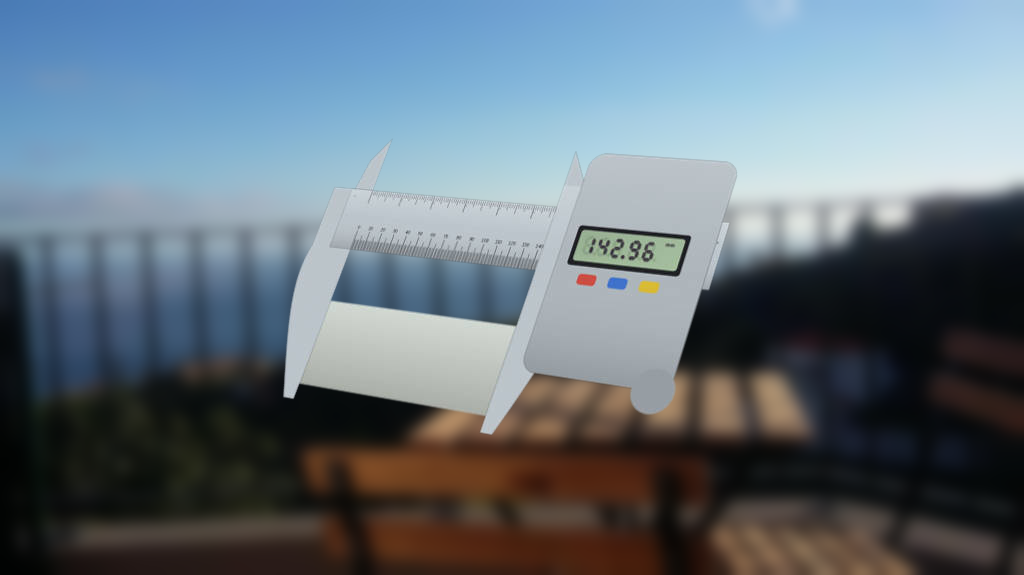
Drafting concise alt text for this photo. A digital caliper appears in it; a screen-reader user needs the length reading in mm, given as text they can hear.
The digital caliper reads 142.96 mm
